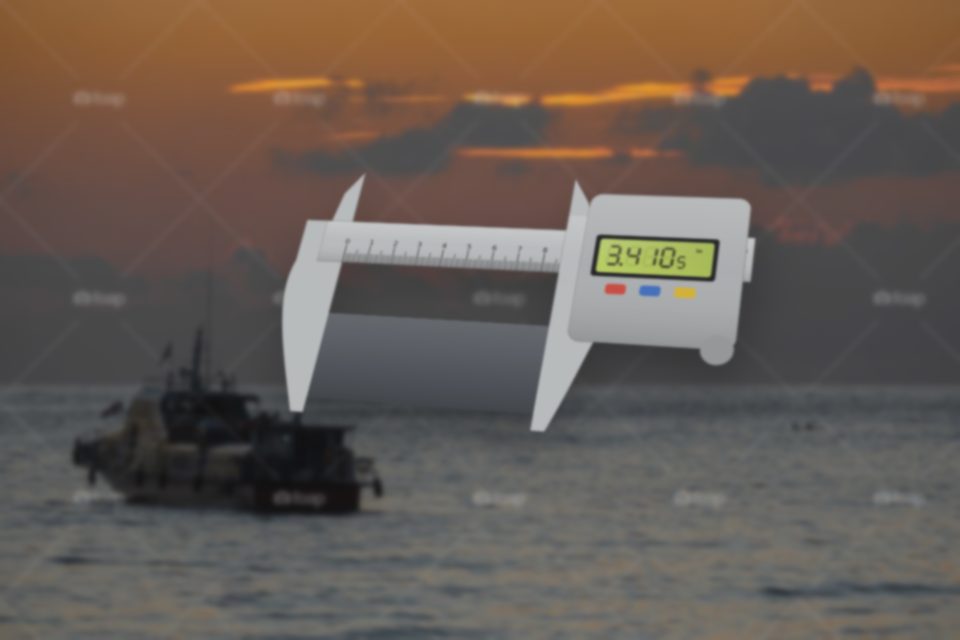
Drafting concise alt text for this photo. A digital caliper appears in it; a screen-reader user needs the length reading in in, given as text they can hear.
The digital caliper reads 3.4105 in
